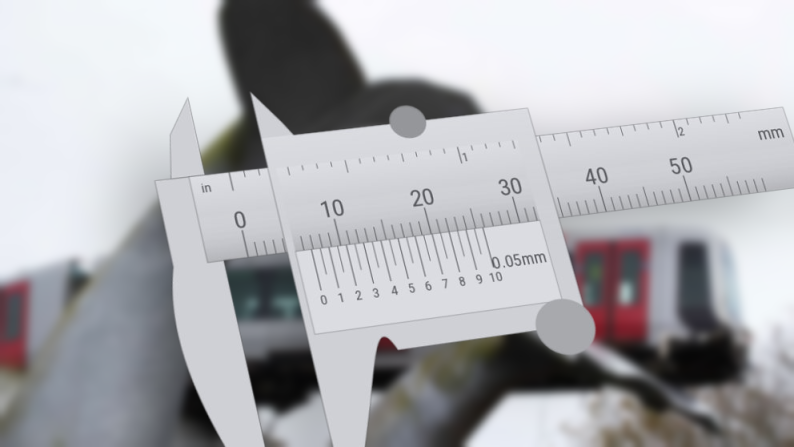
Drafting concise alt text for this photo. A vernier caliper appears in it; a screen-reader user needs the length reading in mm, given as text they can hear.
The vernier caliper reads 6.8 mm
